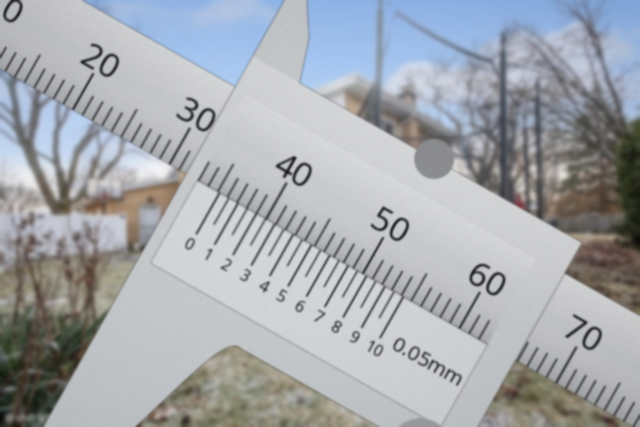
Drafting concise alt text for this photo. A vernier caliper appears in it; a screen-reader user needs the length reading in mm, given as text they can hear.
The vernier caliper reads 35.2 mm
